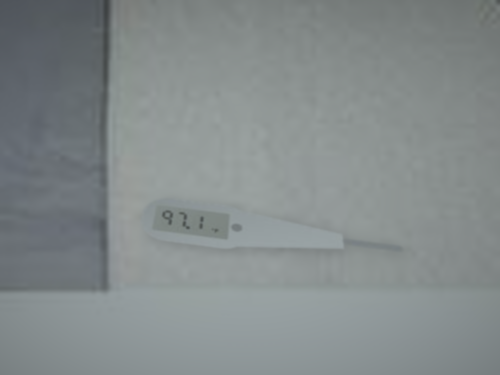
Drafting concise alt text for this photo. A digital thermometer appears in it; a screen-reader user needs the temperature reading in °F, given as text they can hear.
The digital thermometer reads 97.1 °F
